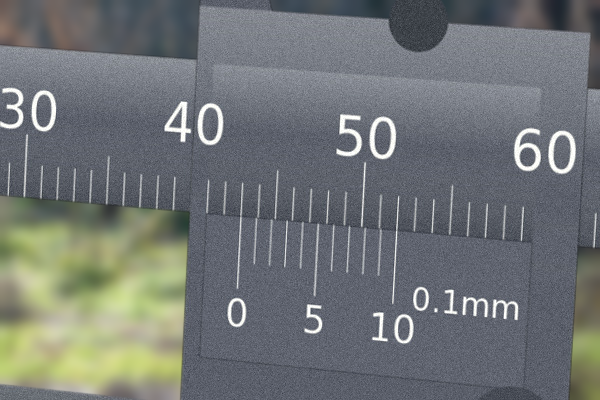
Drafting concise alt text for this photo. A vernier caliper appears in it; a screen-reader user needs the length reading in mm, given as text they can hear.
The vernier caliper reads 43.0 mm
